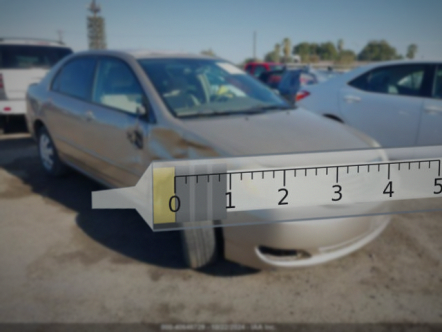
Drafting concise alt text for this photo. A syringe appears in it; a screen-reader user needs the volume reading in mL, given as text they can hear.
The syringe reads 0 mL
